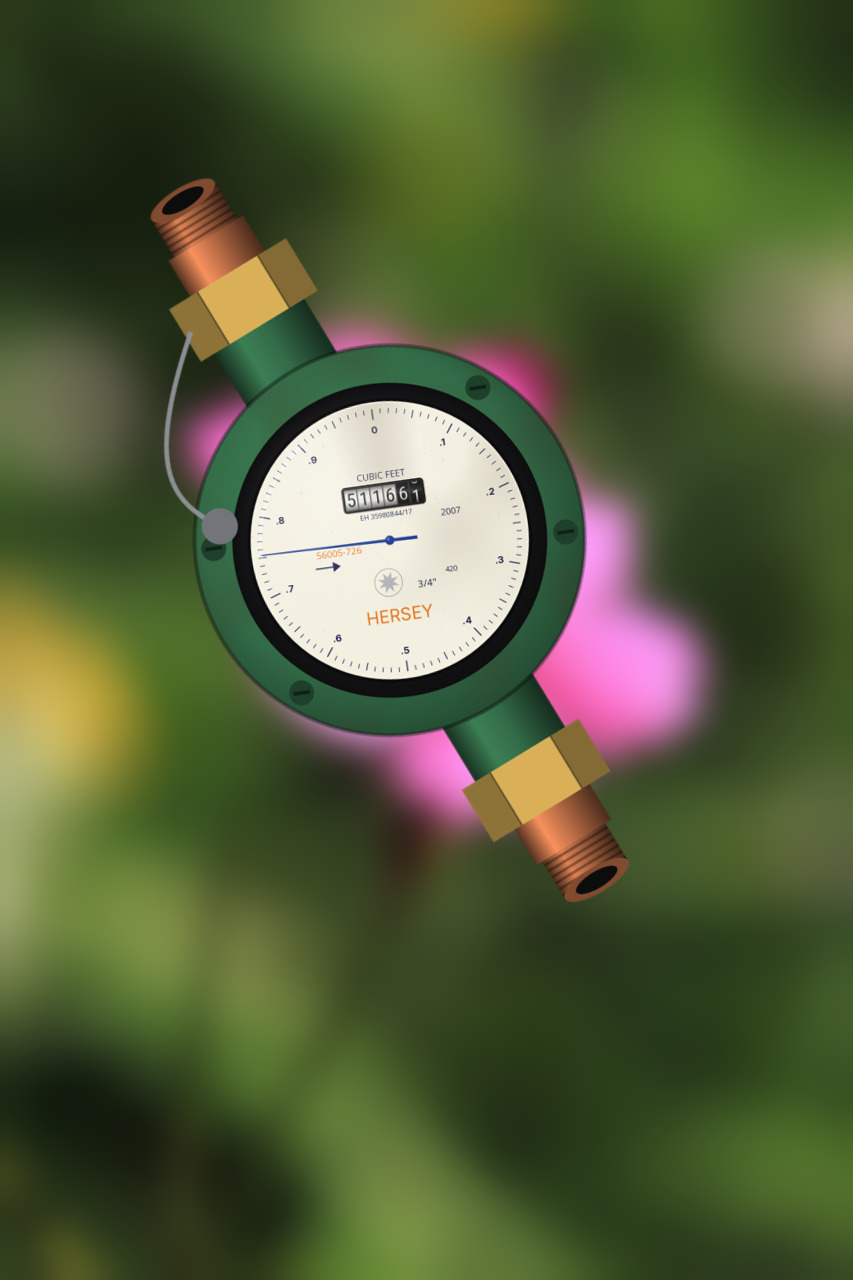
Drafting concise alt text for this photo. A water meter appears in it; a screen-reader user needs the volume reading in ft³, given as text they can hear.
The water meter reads 511660.75 ft³
